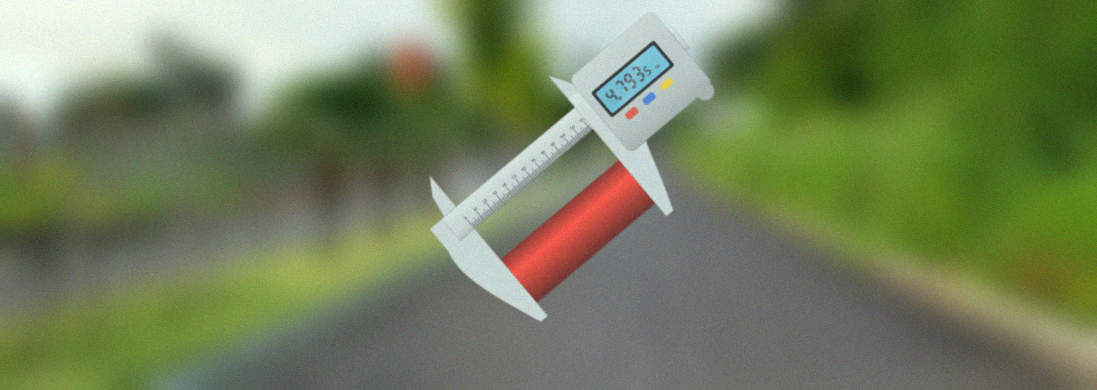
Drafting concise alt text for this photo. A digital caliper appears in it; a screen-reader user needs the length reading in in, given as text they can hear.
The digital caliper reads 4.7935 in
